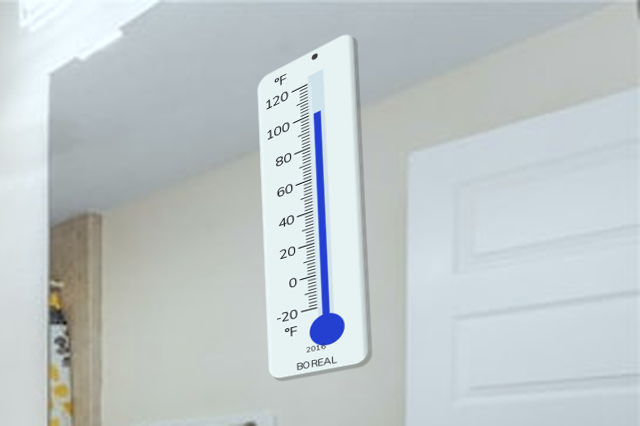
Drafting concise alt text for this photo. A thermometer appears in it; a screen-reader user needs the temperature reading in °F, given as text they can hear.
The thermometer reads 100 °F
